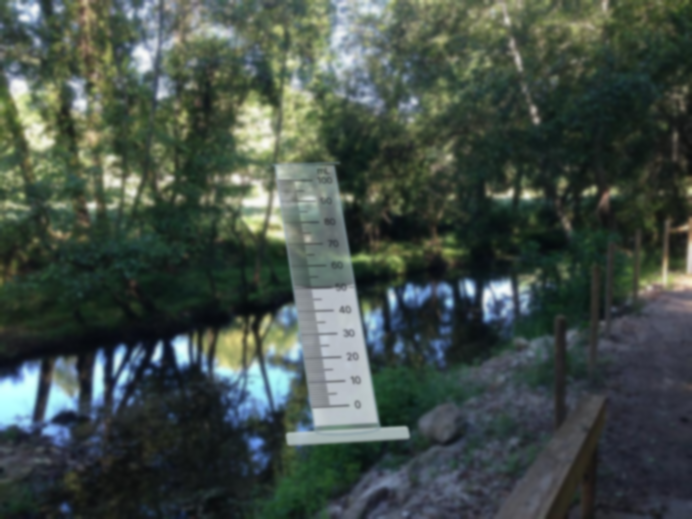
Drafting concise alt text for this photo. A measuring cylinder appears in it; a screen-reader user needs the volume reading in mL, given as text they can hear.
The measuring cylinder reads 50 mL
